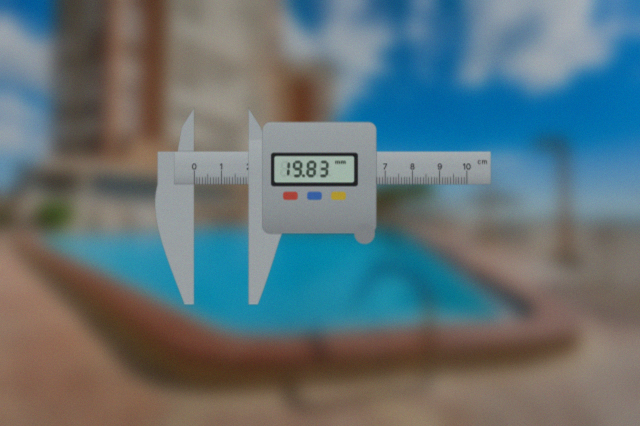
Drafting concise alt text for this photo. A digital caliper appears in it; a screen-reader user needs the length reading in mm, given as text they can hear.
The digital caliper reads 19.83 mm
